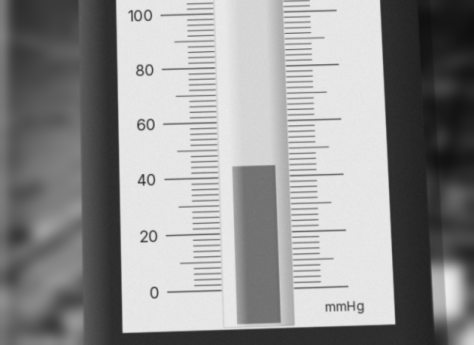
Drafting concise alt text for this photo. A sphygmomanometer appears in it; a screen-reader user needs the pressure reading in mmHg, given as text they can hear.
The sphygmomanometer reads 44 mmHg
